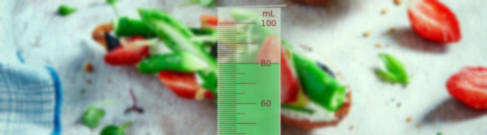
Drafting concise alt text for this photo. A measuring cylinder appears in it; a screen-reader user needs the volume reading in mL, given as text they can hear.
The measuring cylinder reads 80 mL
